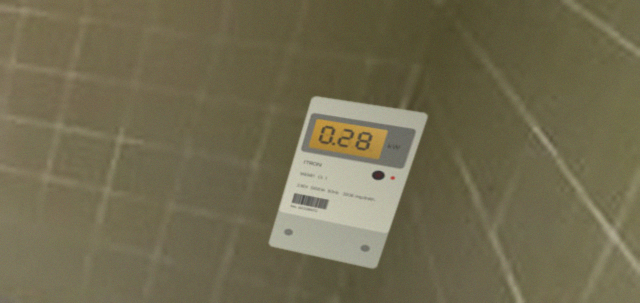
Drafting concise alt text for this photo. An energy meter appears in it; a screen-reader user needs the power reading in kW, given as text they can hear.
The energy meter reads 0.28 kW
